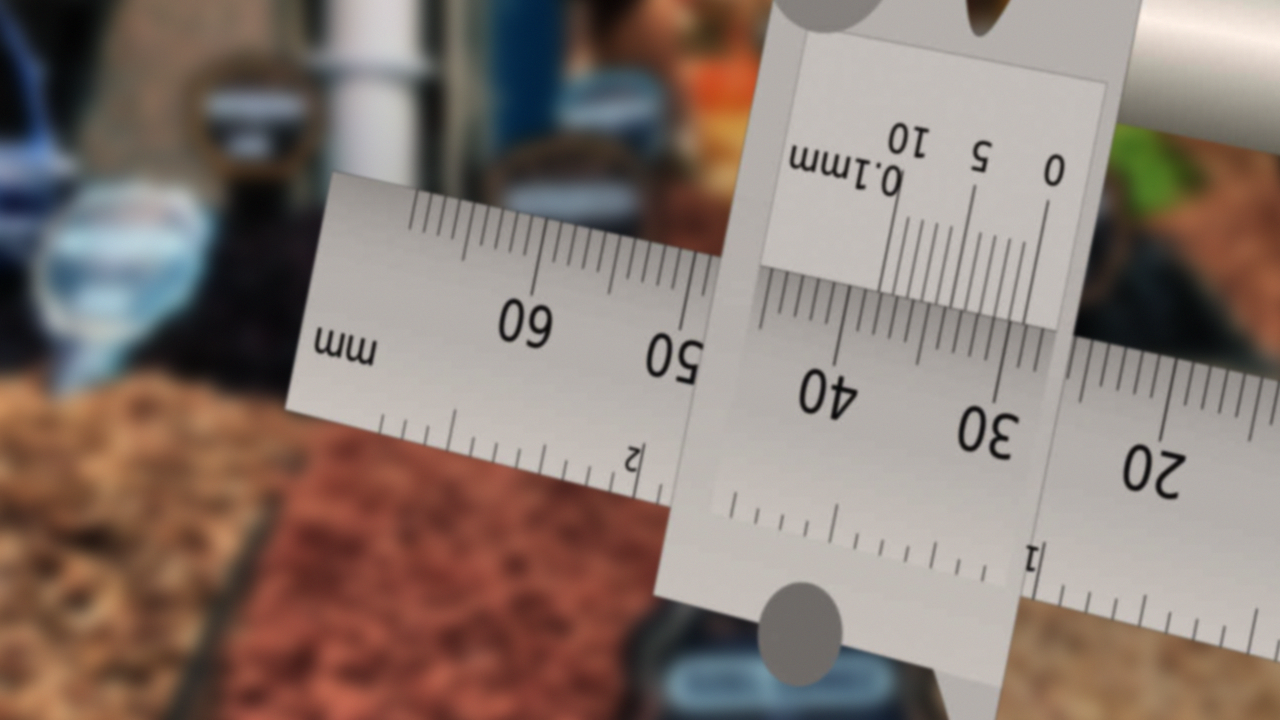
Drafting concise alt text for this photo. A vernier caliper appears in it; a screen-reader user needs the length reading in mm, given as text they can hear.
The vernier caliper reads 29.2 mm
